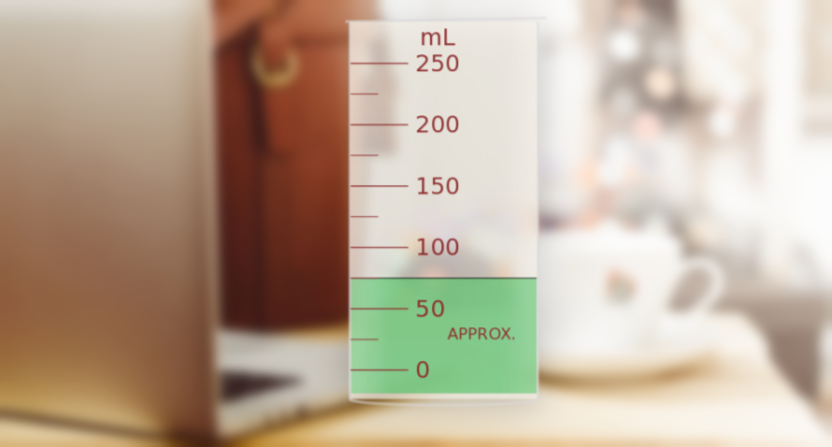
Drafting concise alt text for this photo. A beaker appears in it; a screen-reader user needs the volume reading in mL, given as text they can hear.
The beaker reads 75 mL
